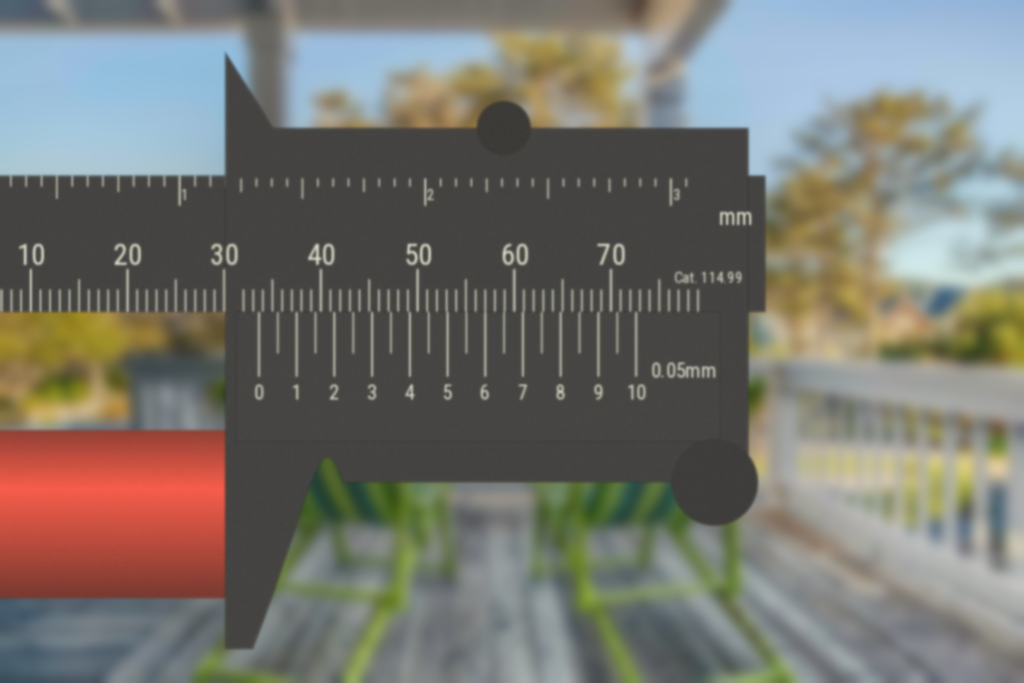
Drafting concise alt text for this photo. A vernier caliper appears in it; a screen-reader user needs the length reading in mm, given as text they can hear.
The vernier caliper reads 33.6 mm
